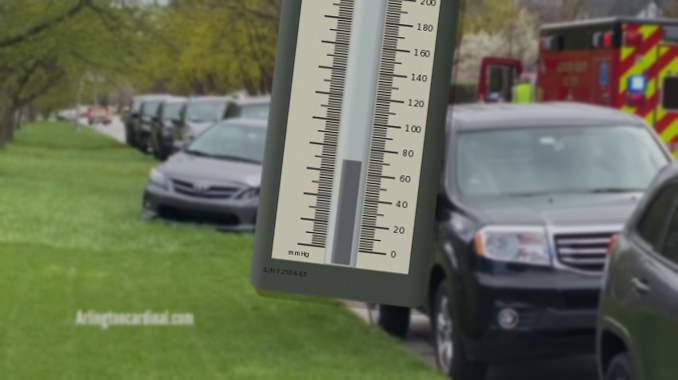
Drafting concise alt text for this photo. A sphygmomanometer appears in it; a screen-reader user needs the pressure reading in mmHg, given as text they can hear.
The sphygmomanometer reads 70 mmHg
